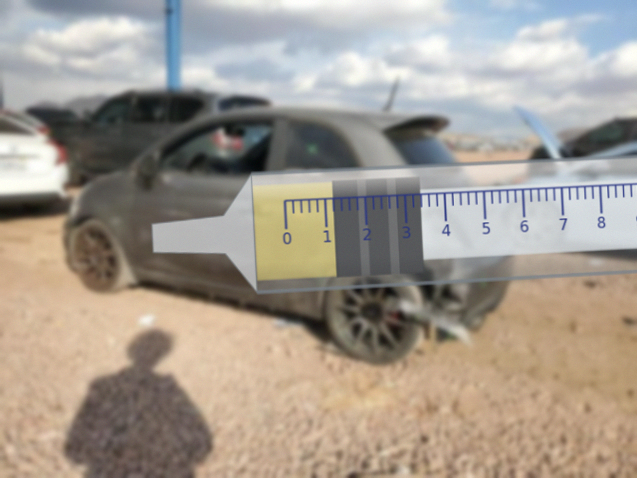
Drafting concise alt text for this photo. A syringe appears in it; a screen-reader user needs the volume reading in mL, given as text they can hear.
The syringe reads 1.2 mL
